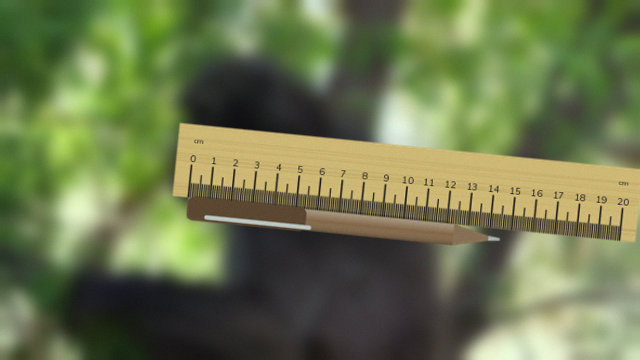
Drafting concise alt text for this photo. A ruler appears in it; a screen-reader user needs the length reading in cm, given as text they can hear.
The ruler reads 14.5 cm
